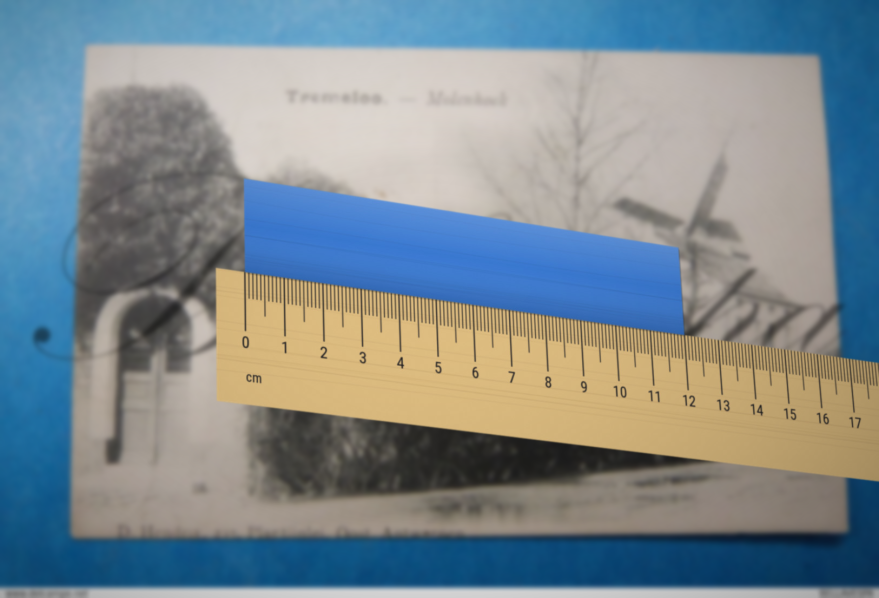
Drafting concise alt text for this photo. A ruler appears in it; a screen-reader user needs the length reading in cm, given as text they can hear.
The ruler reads 12 cm
